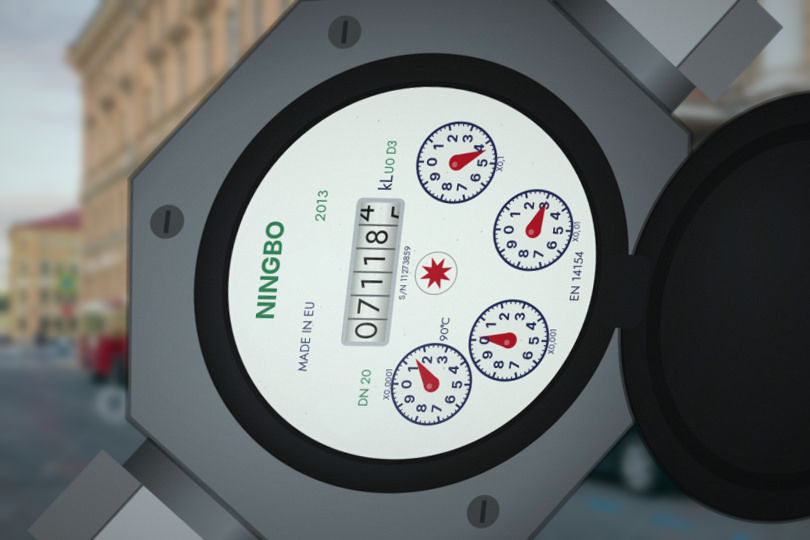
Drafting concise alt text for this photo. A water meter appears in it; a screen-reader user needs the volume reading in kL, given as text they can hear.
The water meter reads 71184.4301 kL
